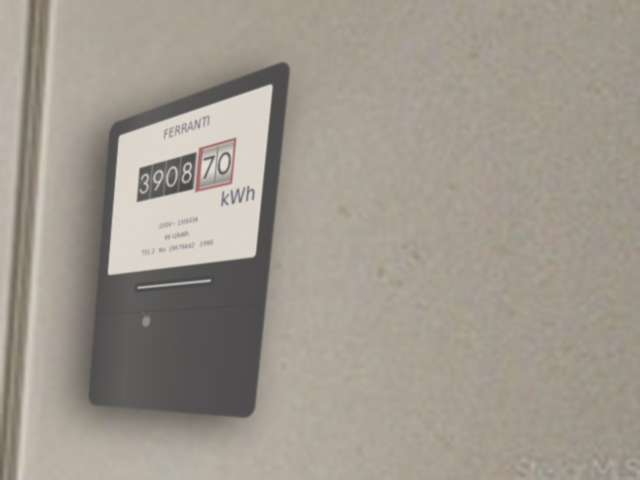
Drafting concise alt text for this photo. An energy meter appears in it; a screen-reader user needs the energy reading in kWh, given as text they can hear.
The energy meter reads 3908.70 kWh
